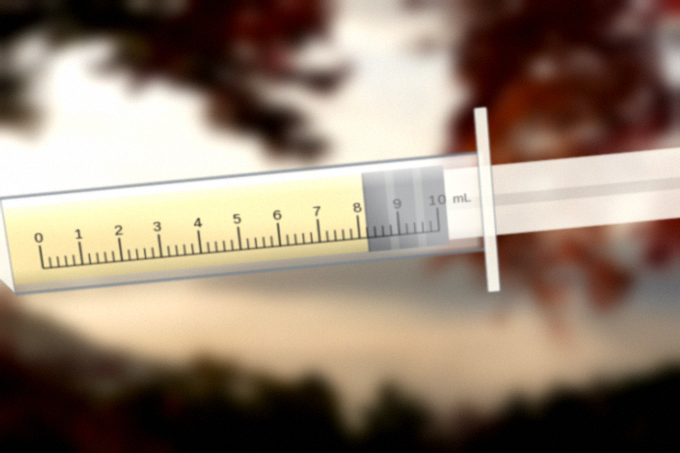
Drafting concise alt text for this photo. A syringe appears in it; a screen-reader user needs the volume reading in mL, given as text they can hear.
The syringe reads 8.2 mL
